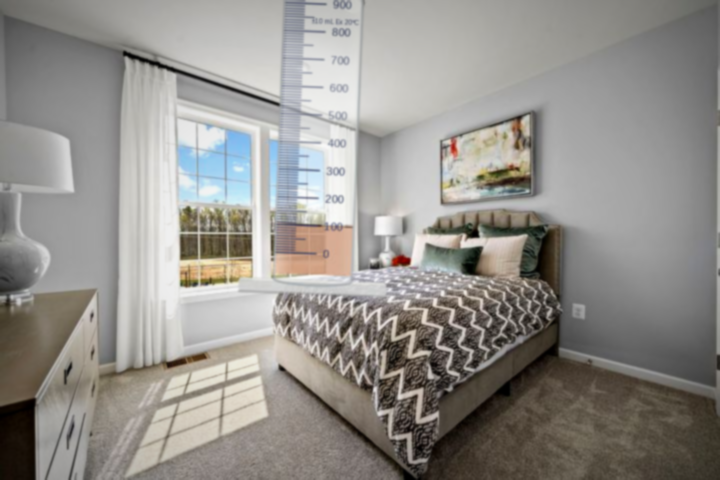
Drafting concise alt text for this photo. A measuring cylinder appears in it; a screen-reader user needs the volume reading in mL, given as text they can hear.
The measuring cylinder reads 100 mL
